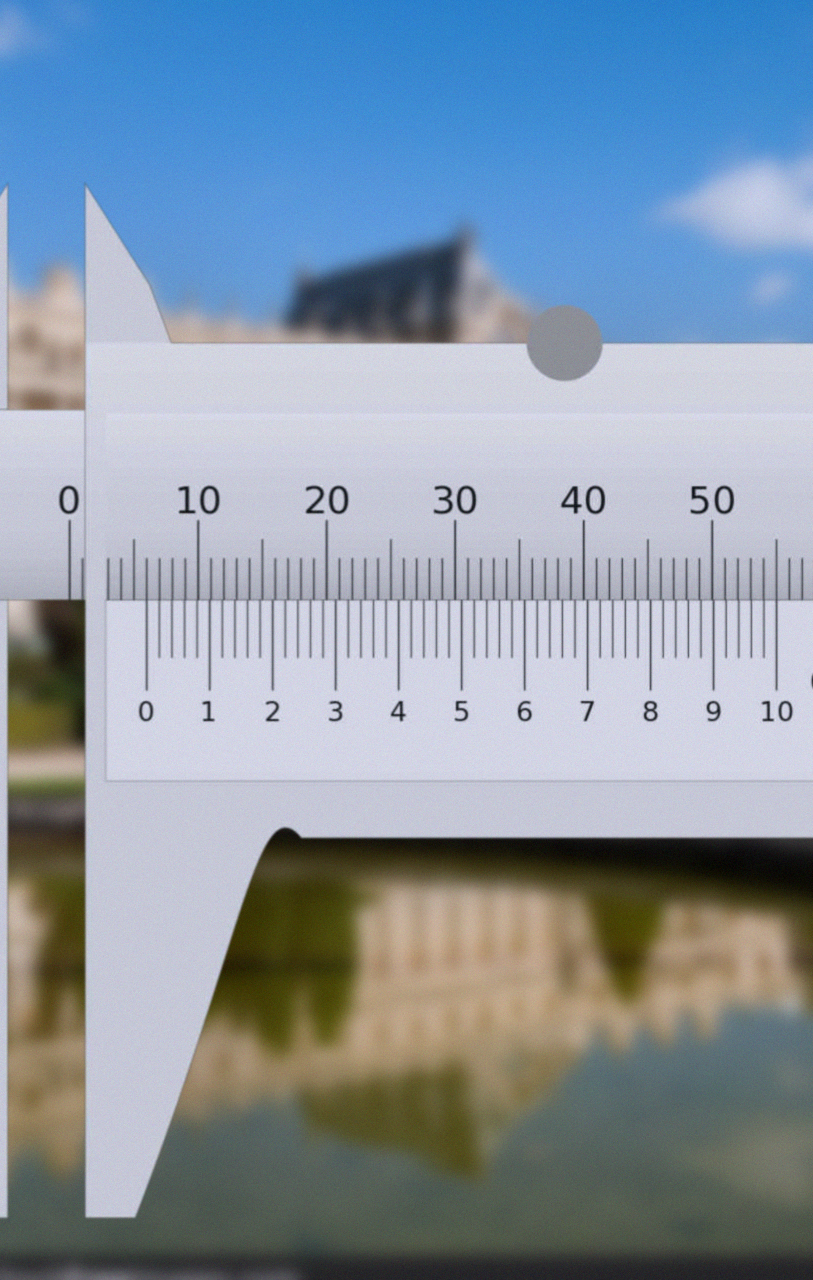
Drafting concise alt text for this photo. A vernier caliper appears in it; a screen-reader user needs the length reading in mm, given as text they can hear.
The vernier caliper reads 6.0 mm
